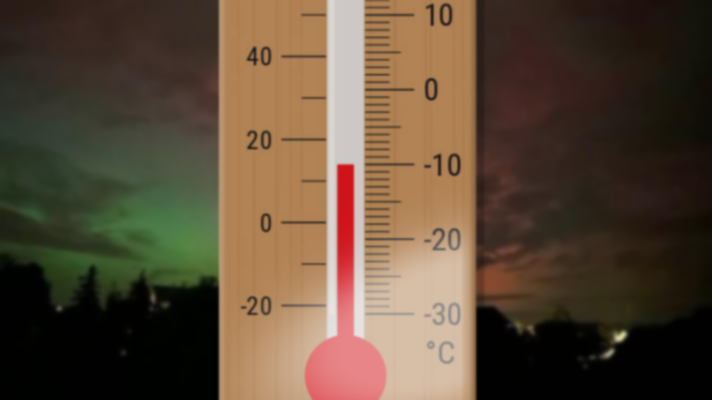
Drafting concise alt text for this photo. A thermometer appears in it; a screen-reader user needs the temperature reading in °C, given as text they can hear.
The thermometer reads -10 °C
